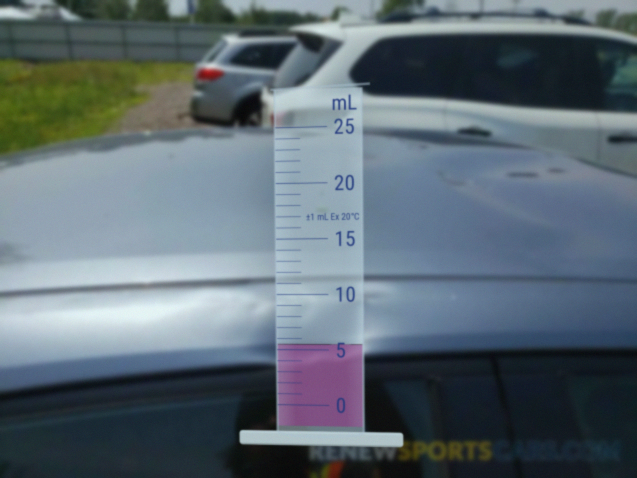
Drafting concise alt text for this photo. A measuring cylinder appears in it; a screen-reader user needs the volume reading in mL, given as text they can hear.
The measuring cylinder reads 5.5 mL
